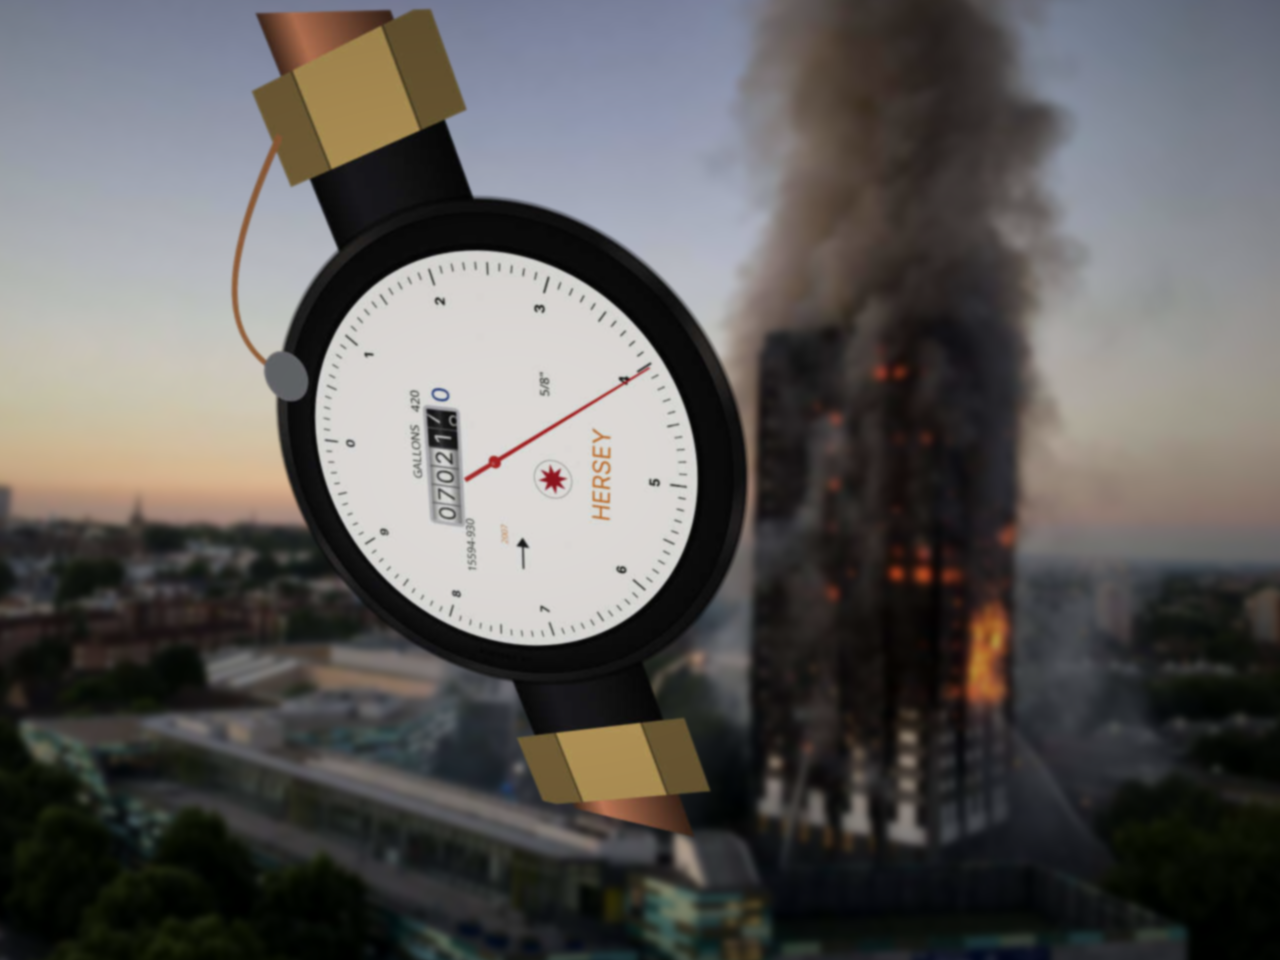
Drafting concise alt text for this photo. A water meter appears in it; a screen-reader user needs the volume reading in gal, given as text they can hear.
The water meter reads 702174.0 gal
